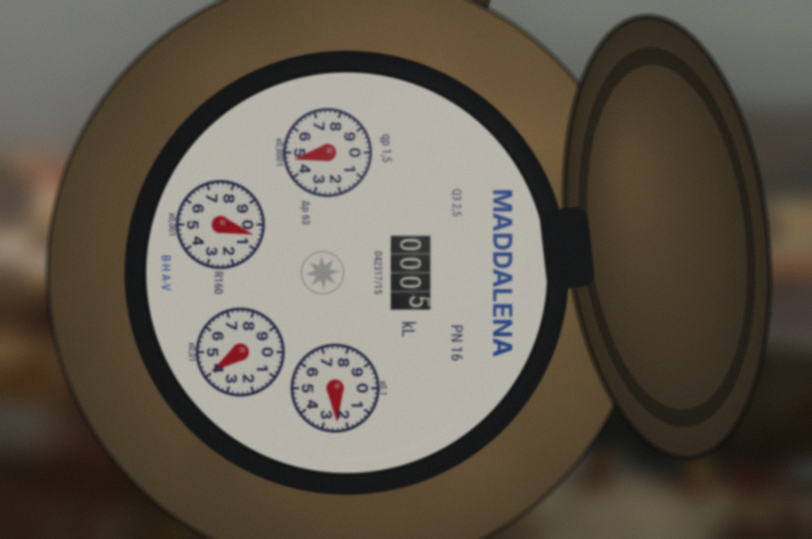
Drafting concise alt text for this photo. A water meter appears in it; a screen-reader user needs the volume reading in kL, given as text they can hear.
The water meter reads 5.2404 kL
